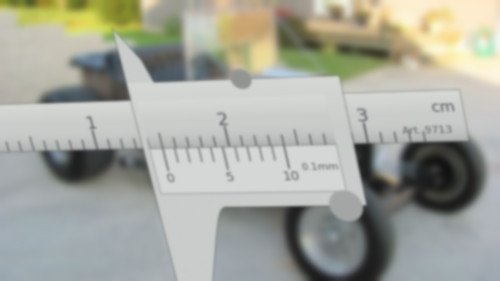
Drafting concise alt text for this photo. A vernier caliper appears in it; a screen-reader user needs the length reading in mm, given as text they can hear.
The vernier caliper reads 15.0 mm
